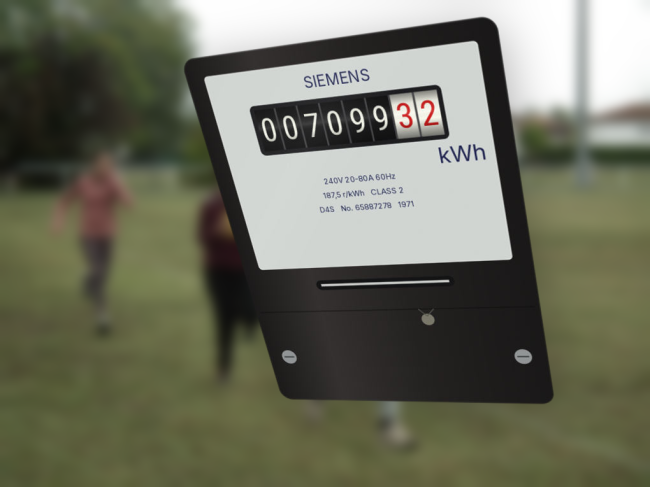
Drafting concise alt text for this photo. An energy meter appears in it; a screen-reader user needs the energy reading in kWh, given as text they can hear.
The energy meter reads 7099.32 kWh
